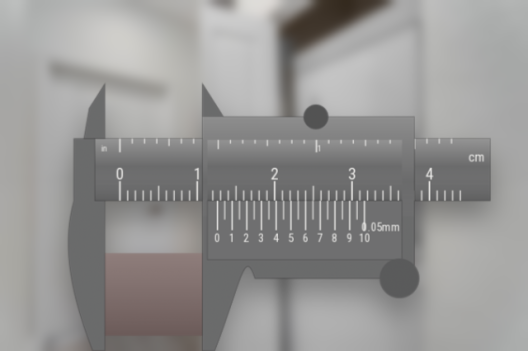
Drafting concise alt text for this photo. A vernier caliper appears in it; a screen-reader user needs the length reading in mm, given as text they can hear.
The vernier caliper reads 12.6 mm
